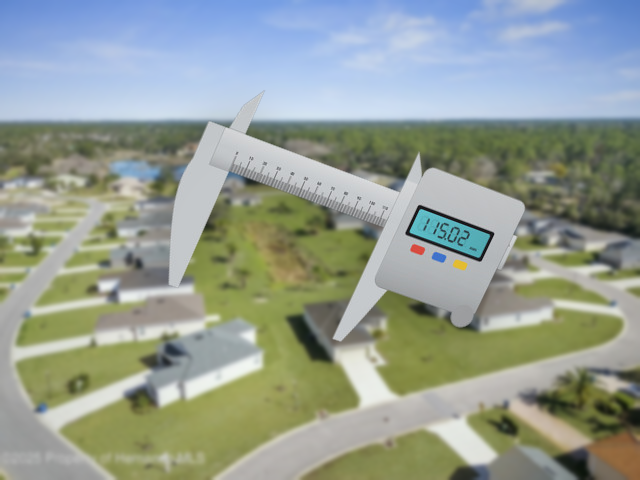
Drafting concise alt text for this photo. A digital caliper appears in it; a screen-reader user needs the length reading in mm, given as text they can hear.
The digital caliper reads 115.02 mm
